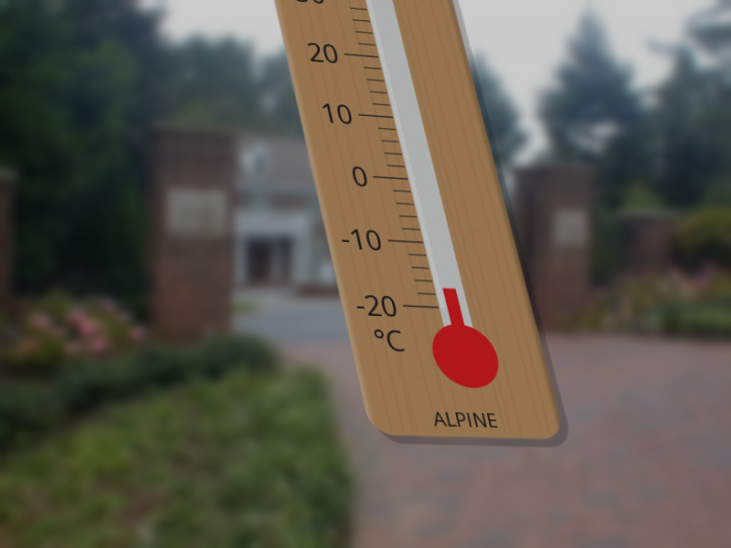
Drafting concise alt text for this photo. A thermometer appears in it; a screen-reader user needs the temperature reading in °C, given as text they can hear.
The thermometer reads -17 °C
